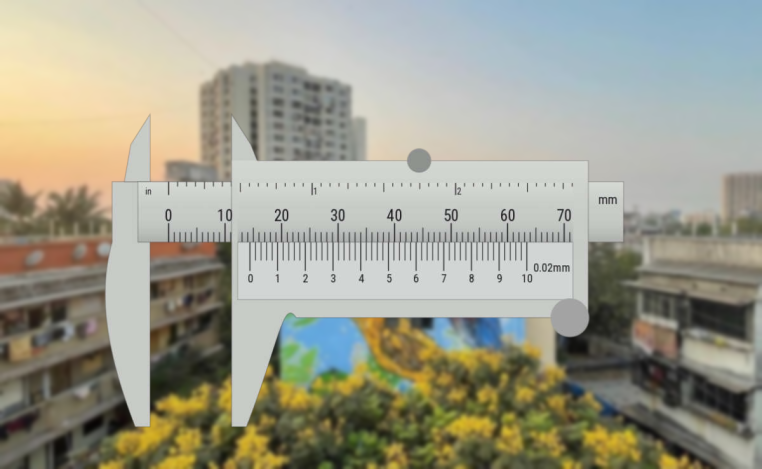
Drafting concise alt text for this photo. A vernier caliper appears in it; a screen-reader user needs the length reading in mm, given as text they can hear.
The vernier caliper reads 14.4 mm
